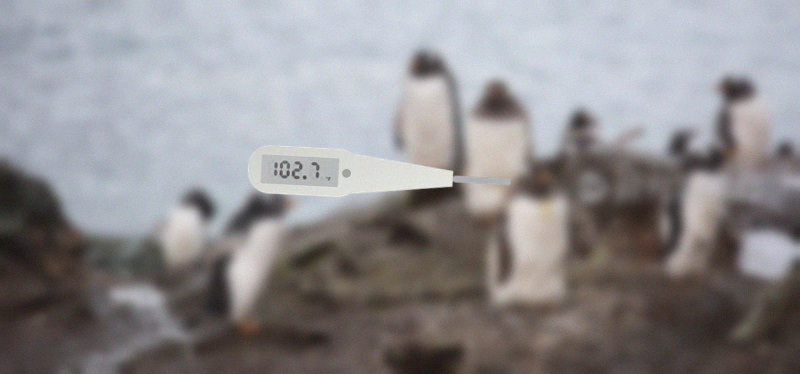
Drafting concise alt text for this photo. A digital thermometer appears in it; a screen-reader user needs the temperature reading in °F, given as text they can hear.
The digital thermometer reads 102.7 °F
